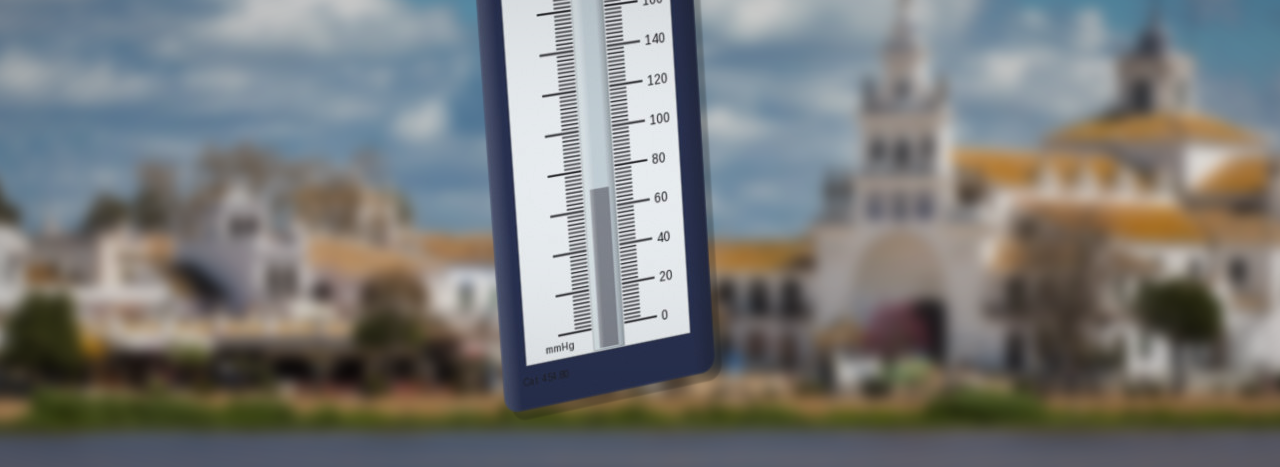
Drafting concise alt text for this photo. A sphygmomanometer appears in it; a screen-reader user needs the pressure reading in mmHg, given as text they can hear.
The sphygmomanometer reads 70 mmHg
